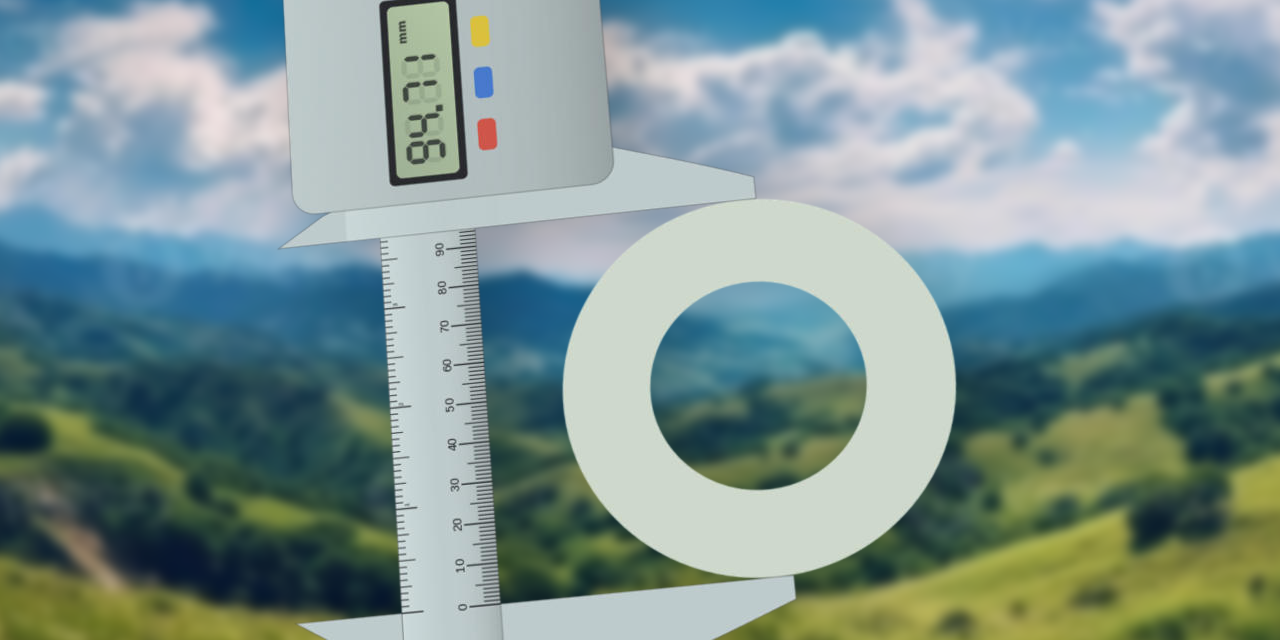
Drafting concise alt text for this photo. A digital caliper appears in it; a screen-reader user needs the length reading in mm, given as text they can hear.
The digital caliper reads 94.71 mm
